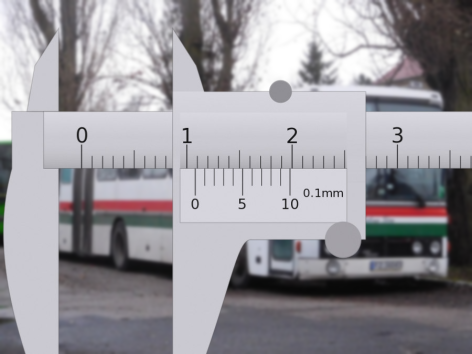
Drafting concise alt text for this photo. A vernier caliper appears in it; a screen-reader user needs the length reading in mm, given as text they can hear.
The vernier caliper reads 10.8 mm
